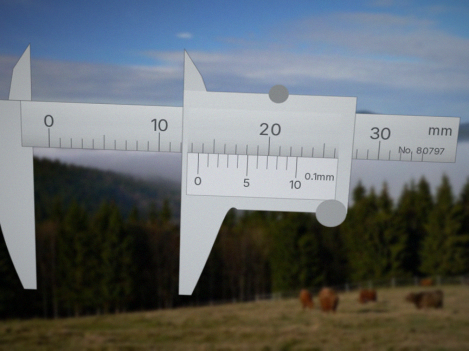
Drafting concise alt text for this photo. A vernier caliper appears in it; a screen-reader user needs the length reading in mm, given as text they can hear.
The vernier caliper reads 13.6 mm
